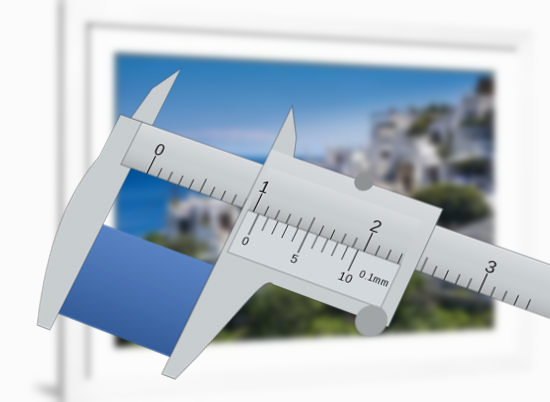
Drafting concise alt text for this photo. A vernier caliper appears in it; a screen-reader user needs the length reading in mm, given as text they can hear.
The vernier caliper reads 10.5 mm
